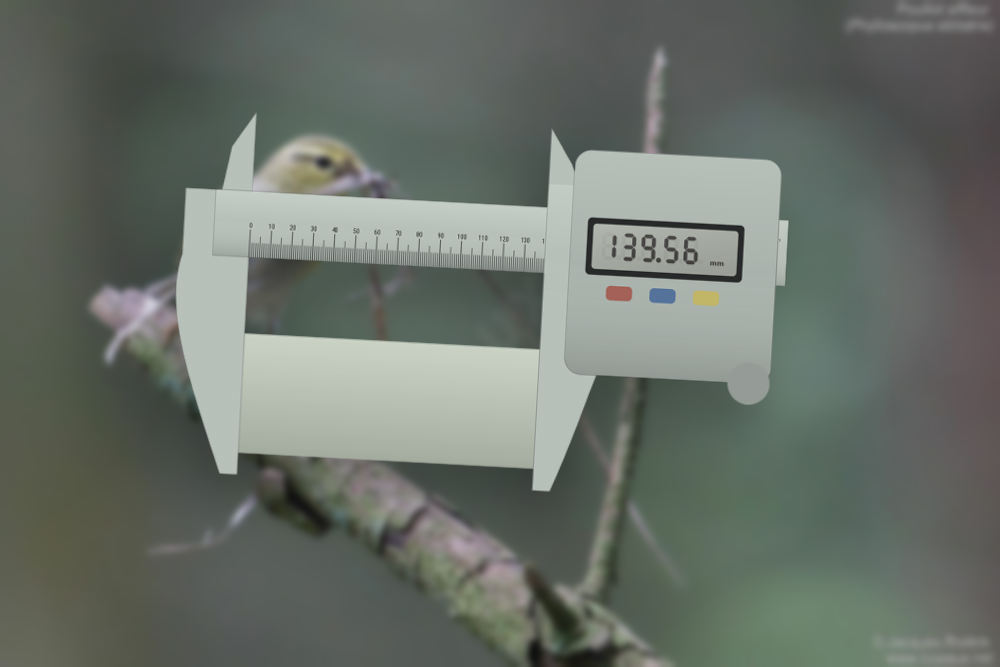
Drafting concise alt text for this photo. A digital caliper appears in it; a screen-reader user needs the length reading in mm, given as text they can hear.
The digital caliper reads 139.56 mm
